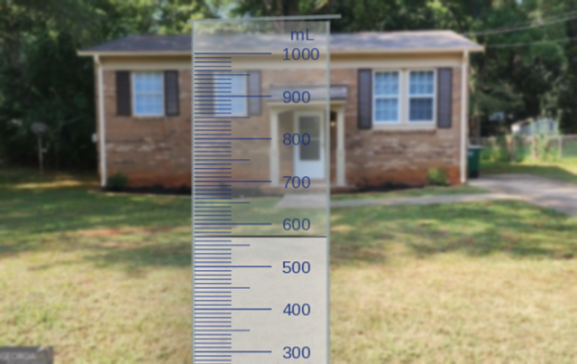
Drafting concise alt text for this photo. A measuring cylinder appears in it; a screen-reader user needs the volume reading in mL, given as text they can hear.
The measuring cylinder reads 570 mL
